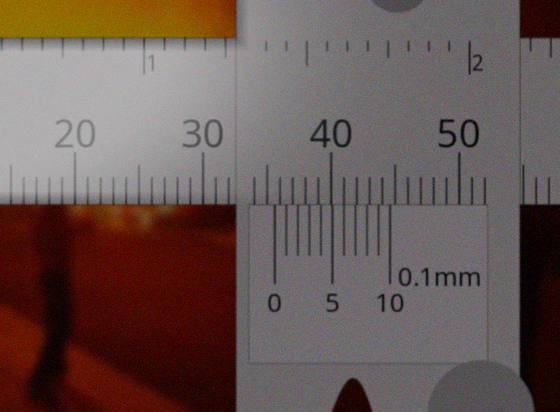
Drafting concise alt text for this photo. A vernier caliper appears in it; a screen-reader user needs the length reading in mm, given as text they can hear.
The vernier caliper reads 35.6 mm
